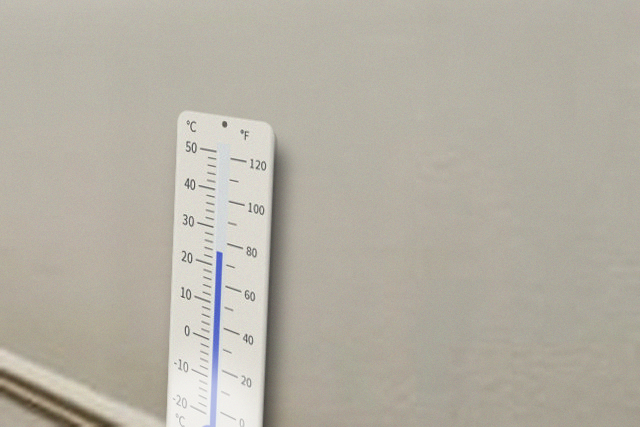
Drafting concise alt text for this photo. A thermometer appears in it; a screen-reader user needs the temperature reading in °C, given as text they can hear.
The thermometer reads 24 °C
